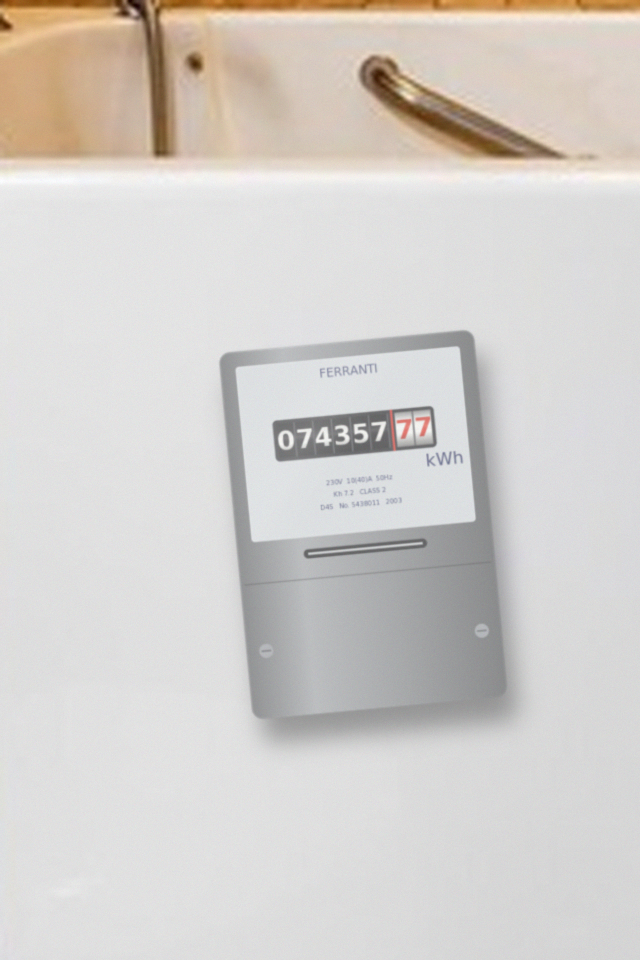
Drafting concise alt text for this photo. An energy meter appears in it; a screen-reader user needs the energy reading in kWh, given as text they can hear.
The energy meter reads 74357.77 kWh
